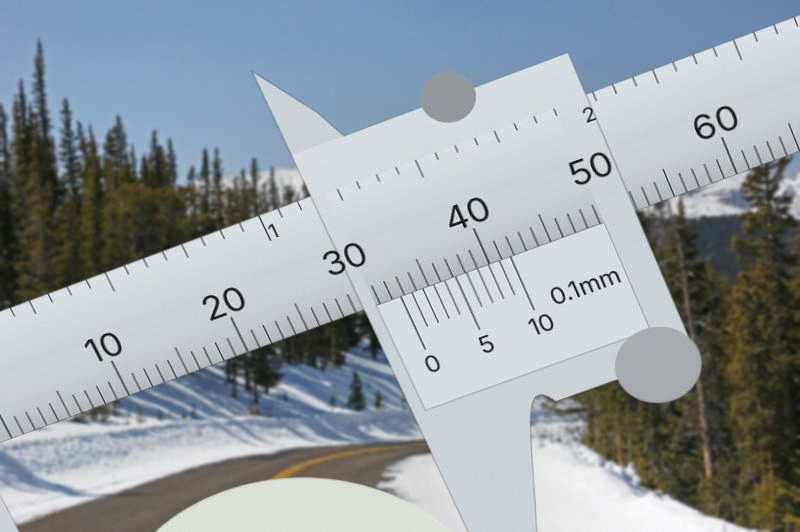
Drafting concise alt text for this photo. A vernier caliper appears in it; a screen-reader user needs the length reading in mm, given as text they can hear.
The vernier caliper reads 32.7 mm
